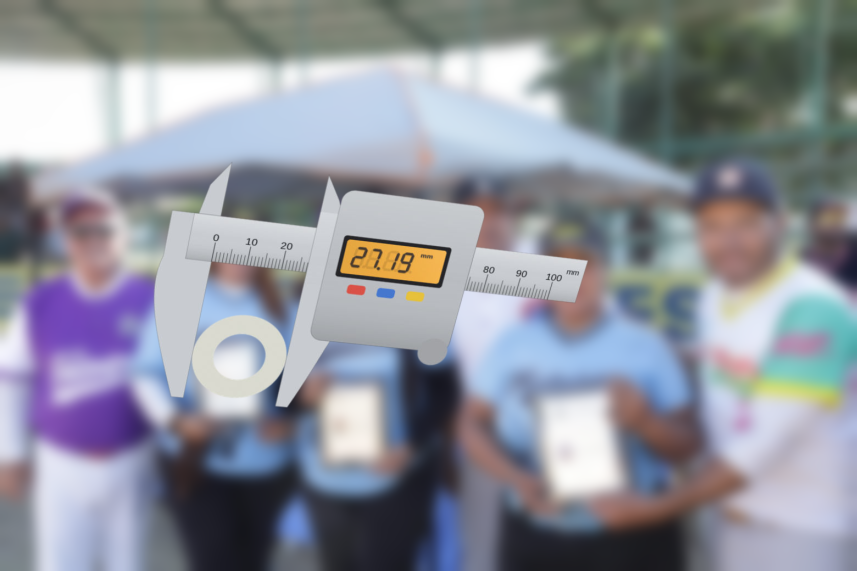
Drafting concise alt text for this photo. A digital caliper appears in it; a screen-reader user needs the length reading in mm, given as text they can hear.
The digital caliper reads 27.19 mm
